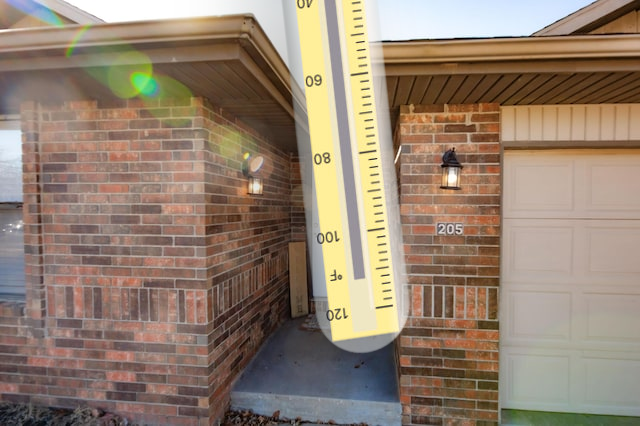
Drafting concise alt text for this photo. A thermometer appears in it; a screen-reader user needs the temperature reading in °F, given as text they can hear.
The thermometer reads 112 °F
